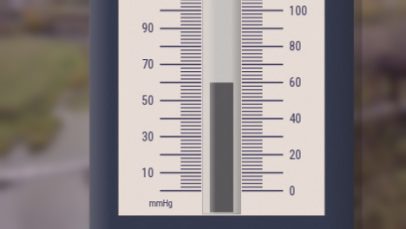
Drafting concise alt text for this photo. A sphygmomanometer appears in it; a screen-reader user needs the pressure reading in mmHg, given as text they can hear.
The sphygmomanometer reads 60 mmHg
